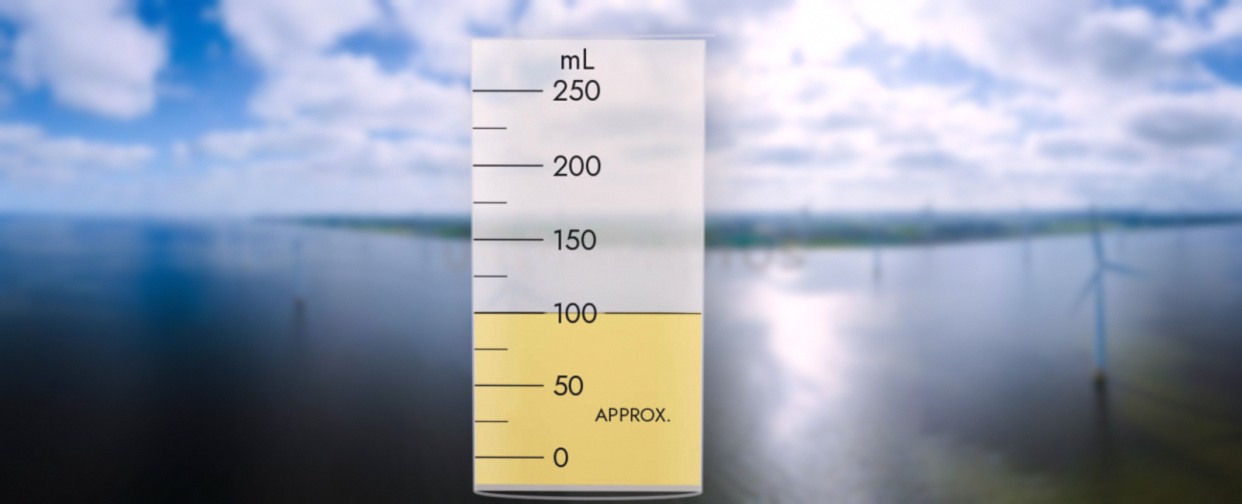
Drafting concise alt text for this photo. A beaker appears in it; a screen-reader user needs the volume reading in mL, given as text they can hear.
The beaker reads 100 mL
